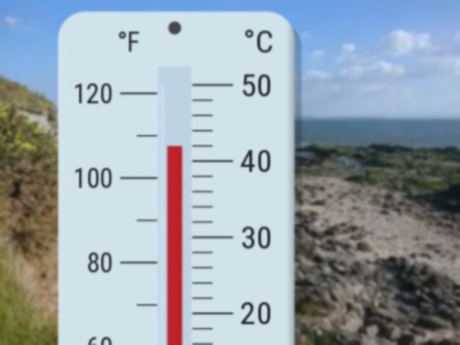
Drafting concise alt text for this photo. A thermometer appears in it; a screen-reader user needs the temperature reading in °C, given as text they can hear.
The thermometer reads 42 °C
